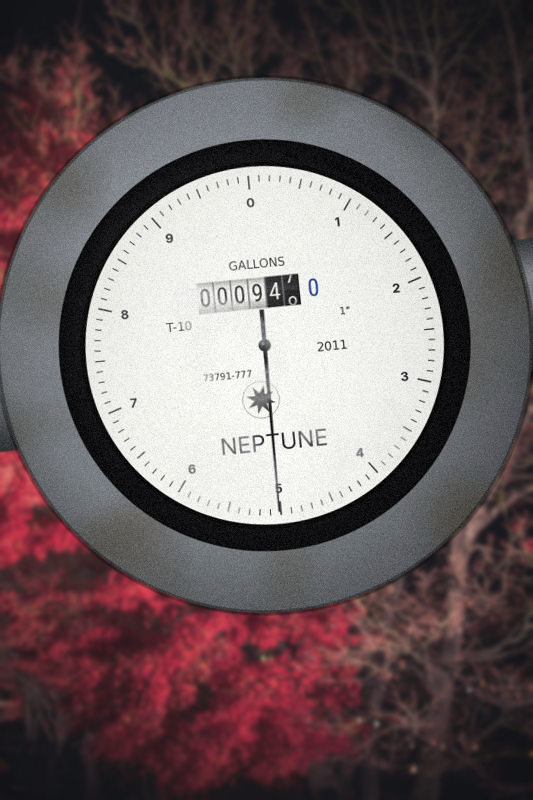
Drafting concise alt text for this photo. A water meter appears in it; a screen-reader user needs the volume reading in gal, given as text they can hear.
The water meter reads 9475.0 gal
